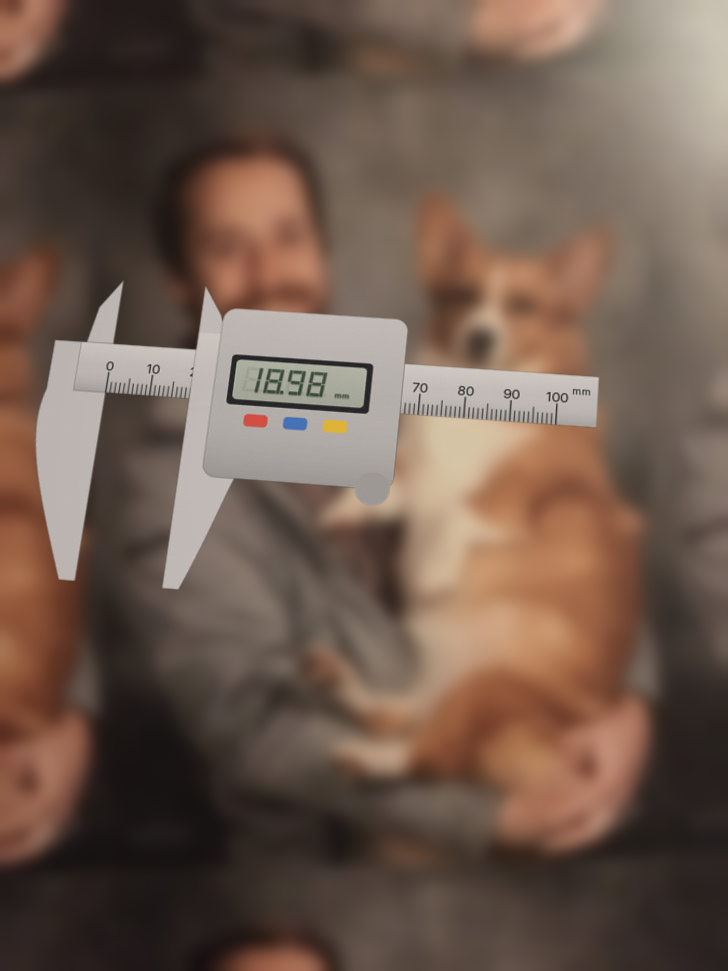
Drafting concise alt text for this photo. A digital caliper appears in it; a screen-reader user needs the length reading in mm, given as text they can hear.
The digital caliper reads 18.98 mm
